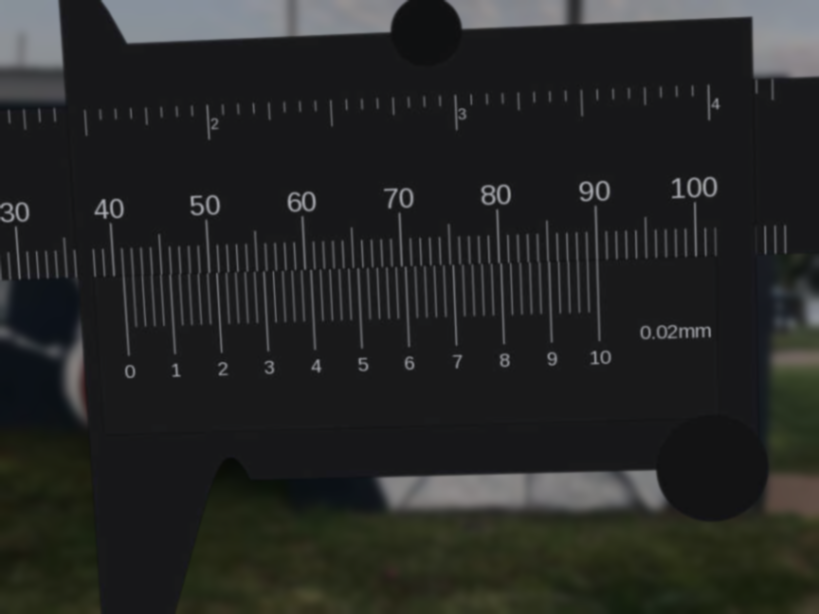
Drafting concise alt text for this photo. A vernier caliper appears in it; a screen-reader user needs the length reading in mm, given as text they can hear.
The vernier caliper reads 41.0 mm
